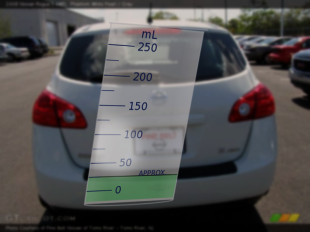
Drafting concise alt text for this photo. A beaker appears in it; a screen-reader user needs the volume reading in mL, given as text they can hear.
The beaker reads 25 mL
